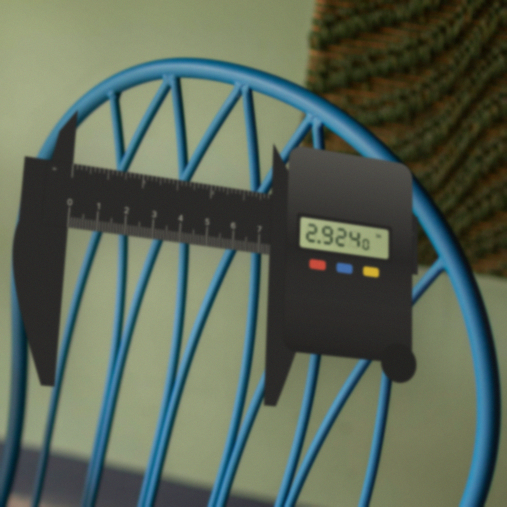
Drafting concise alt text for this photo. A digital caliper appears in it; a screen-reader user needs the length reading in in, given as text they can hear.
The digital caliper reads 2.9240 in
